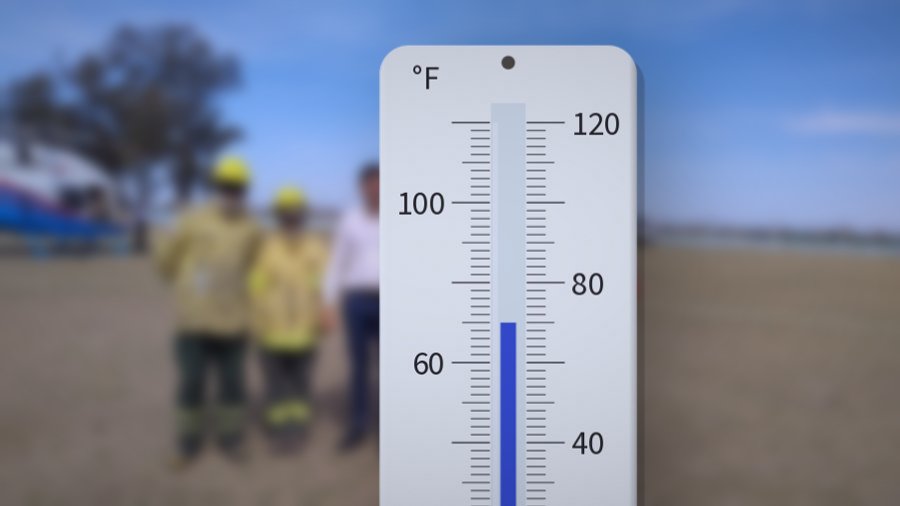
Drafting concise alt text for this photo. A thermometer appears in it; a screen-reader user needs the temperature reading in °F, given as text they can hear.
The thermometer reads 70 °F
